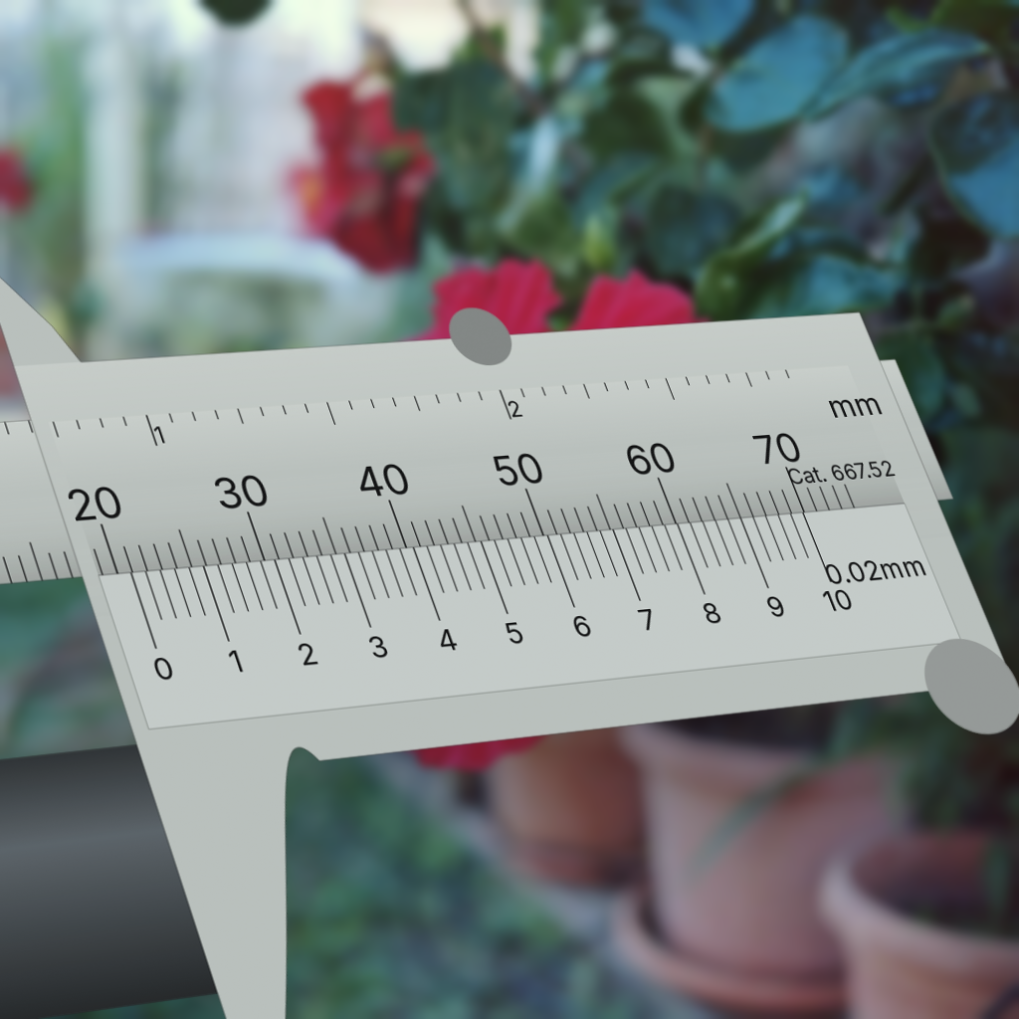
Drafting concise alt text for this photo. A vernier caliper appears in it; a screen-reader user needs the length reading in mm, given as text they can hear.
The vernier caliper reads 20.9 mm
